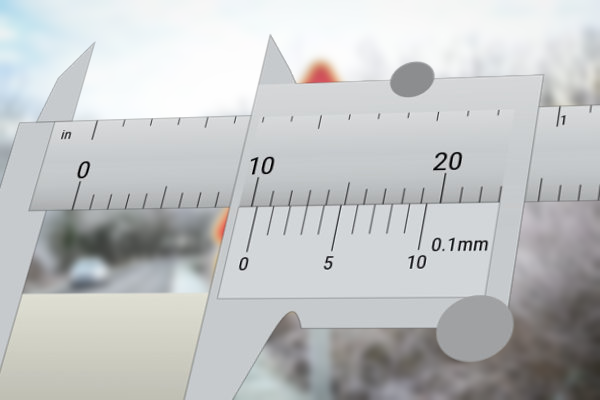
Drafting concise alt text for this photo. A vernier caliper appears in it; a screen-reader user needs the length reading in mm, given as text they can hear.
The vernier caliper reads 10.3 mm
